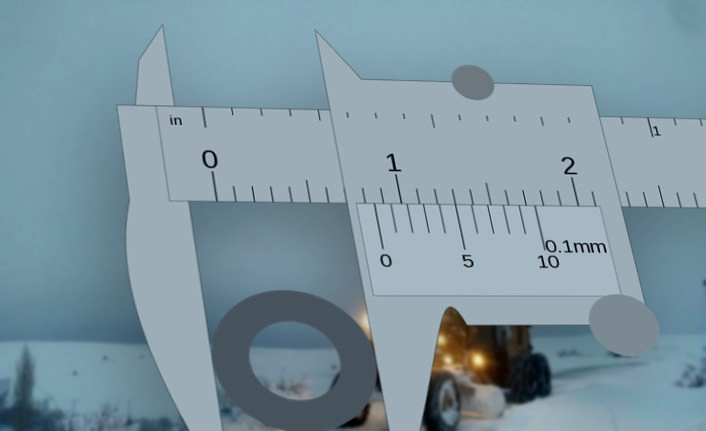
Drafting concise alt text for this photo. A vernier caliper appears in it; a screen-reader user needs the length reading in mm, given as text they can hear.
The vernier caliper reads 8.5 mm
